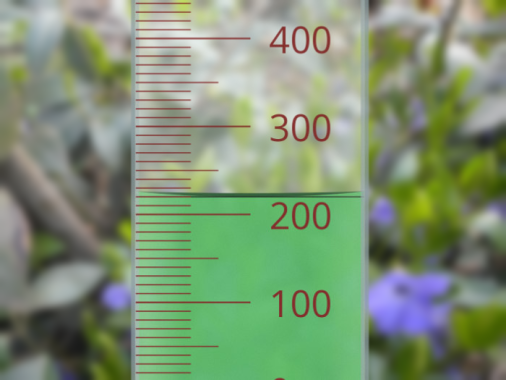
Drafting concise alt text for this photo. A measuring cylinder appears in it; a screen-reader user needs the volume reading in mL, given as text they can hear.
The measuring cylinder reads 220 mL
